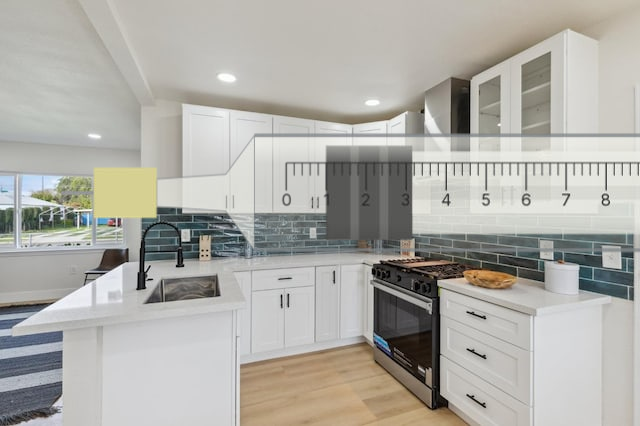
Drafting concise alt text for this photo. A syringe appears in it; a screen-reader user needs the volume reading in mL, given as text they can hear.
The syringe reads 1 mL
